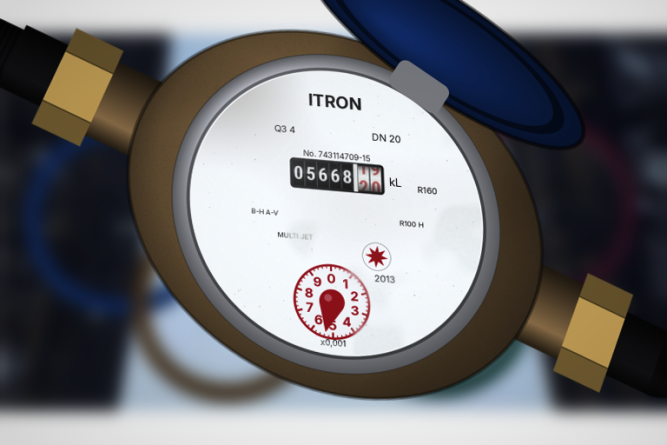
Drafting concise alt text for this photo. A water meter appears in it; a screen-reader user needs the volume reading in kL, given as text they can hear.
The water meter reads 5668.195 kL
